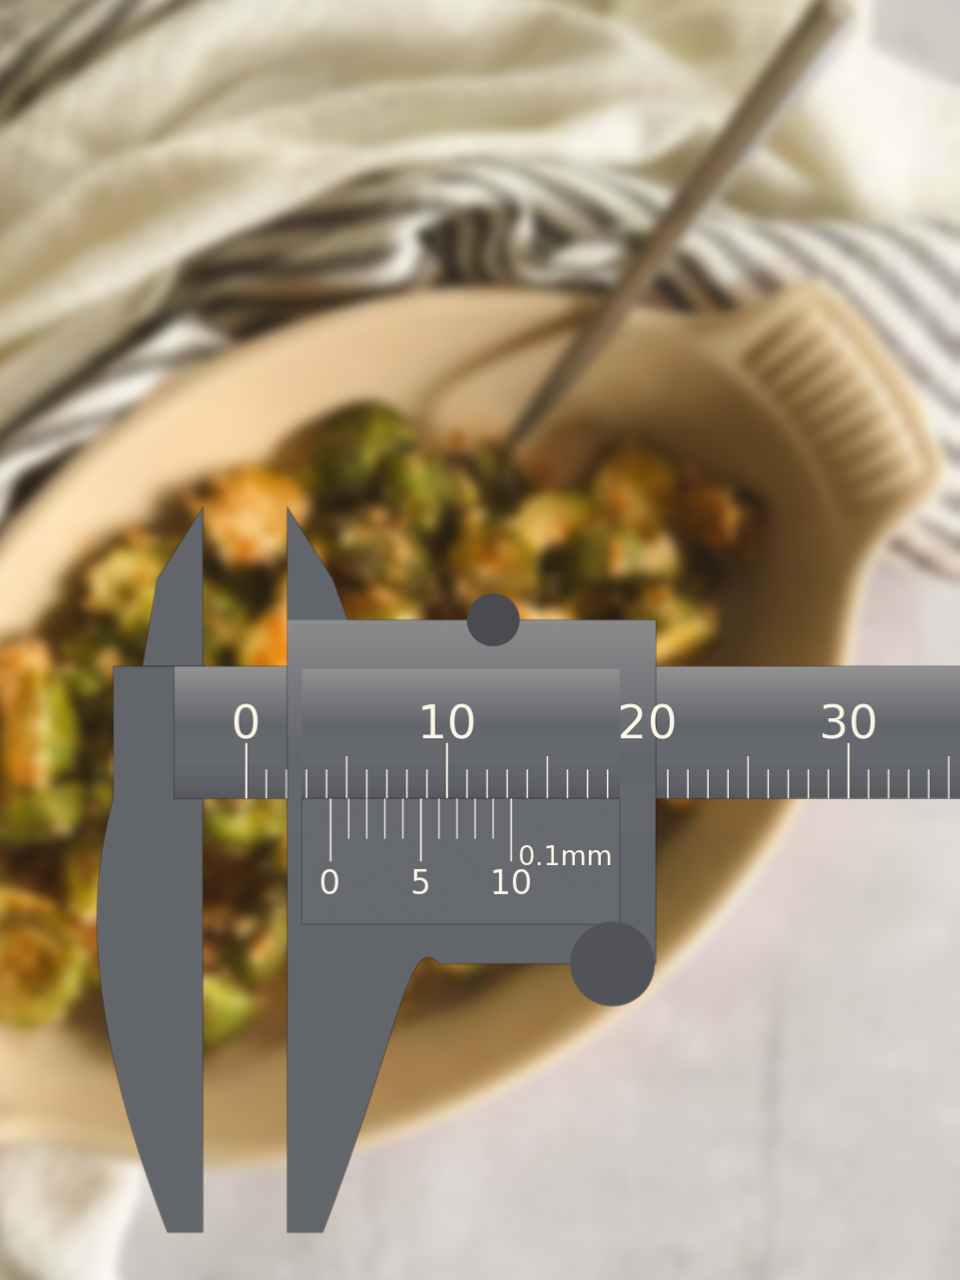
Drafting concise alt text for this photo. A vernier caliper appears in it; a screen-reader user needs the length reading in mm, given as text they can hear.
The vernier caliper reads 4.2 mm
